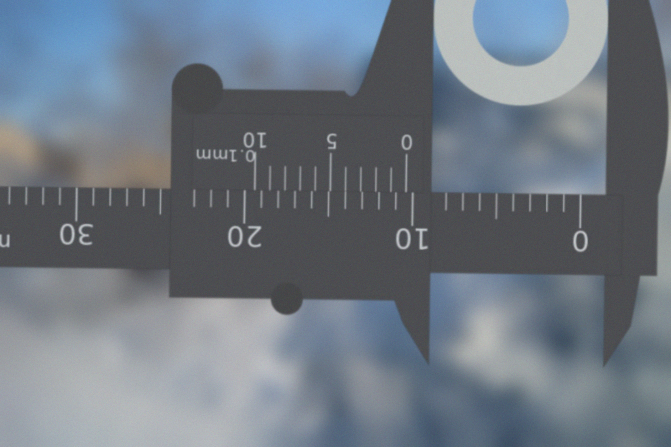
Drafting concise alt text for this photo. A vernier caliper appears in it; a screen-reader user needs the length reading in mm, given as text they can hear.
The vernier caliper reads 10.4 mm
